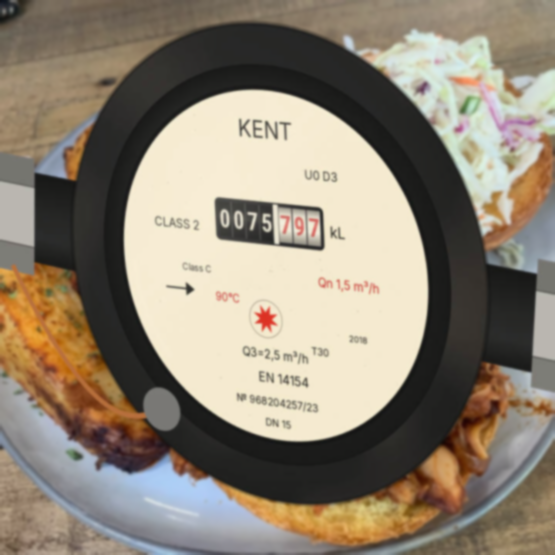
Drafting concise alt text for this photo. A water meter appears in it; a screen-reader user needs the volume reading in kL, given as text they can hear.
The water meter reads 75.797 kL
